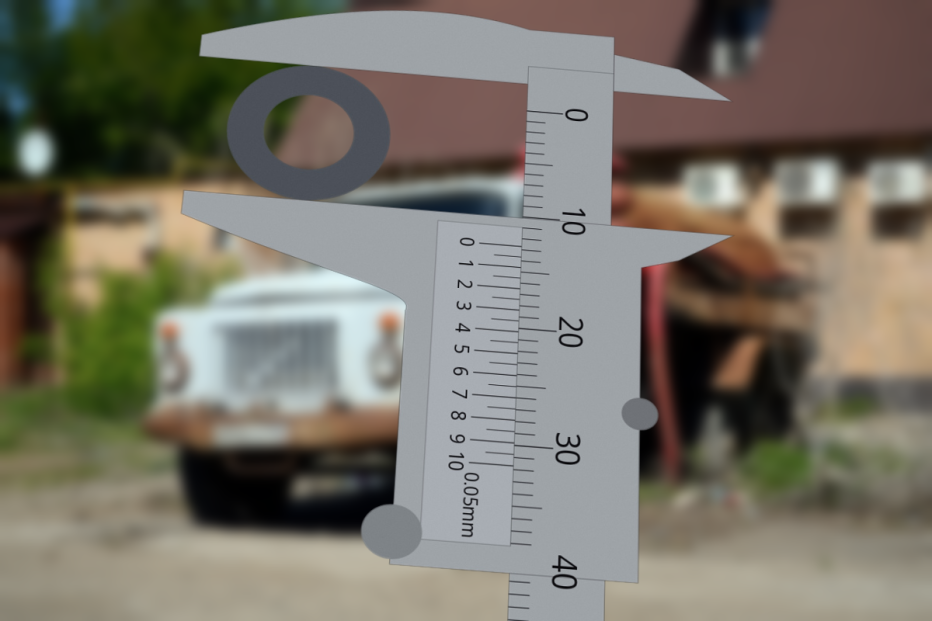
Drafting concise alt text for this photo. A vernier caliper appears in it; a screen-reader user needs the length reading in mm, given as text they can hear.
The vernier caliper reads 12.7 mm
